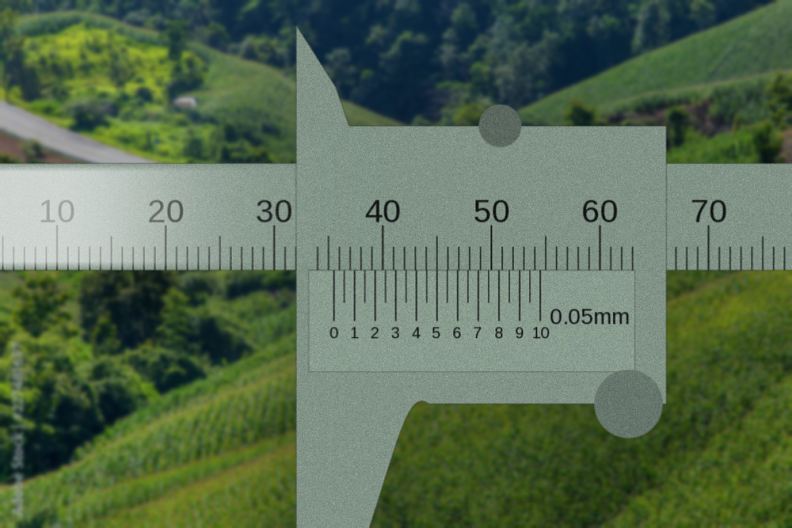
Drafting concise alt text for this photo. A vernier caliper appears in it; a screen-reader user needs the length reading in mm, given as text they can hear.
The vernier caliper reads 35.5 mm
